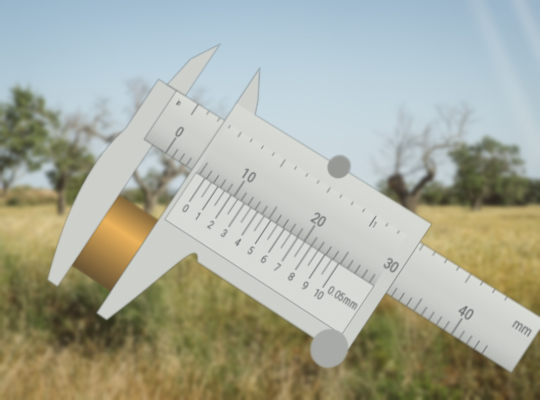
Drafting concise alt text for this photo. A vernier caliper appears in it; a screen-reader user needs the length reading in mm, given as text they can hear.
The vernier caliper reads 5.8 mm
